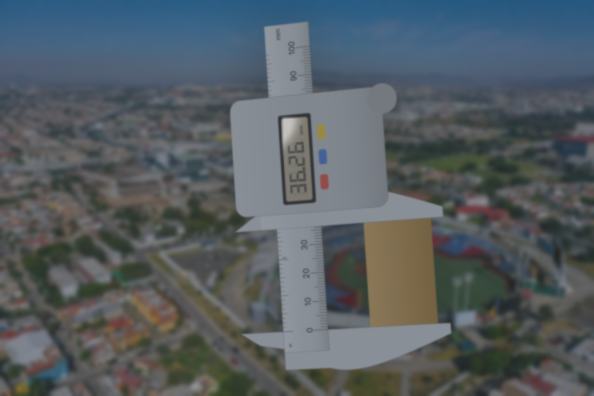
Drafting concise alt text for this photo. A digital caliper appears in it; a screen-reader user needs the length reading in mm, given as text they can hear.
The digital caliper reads 36.26 mm
